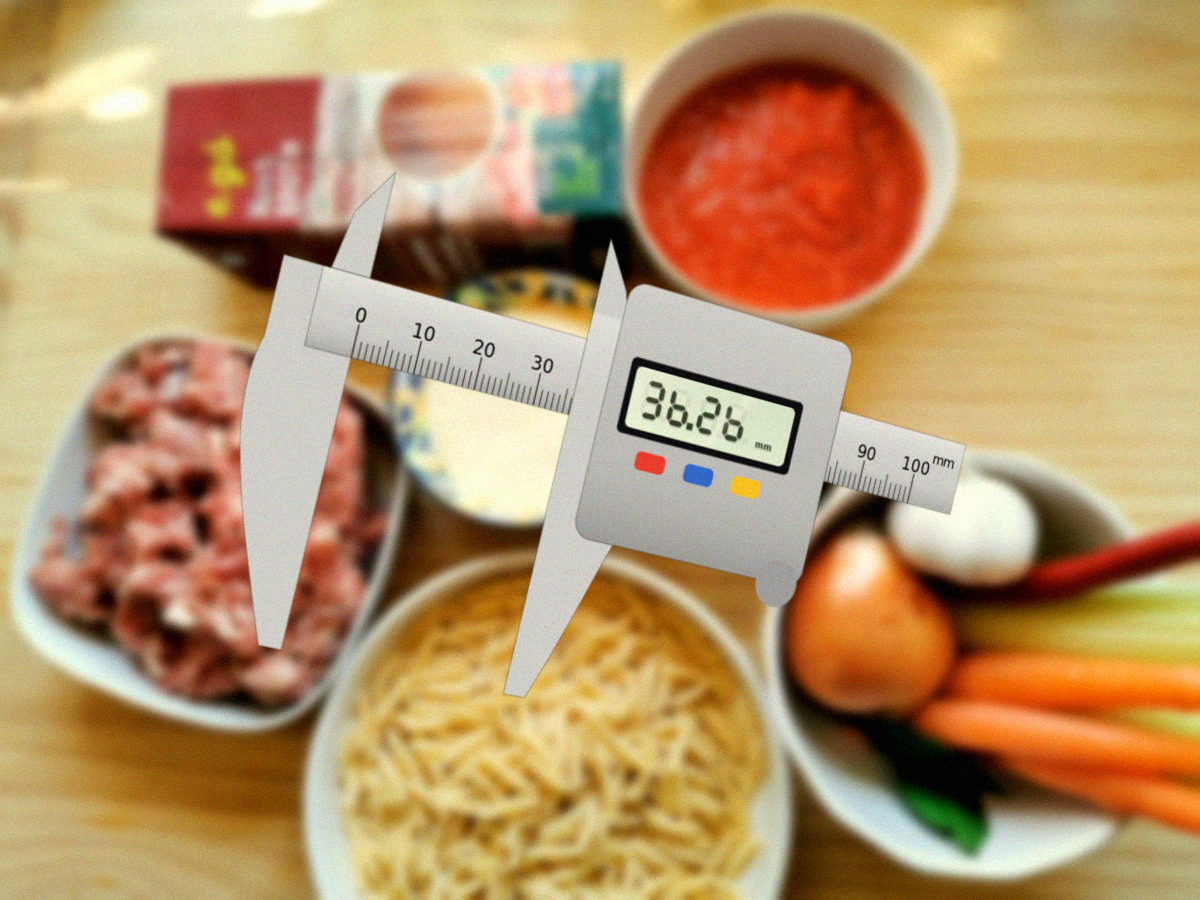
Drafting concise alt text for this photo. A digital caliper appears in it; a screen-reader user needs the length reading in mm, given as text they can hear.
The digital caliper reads 36.26 mm
